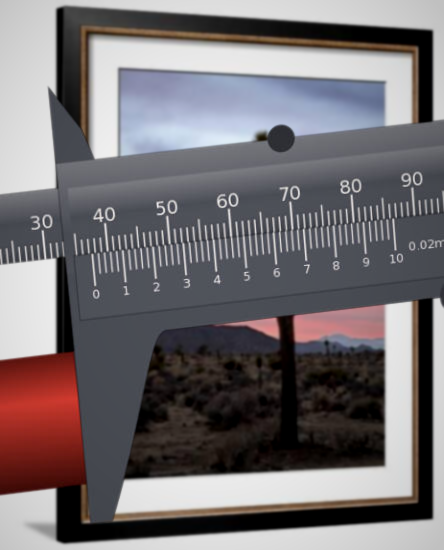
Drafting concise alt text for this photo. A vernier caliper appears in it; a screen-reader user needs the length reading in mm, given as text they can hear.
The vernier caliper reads 37.5 mm
